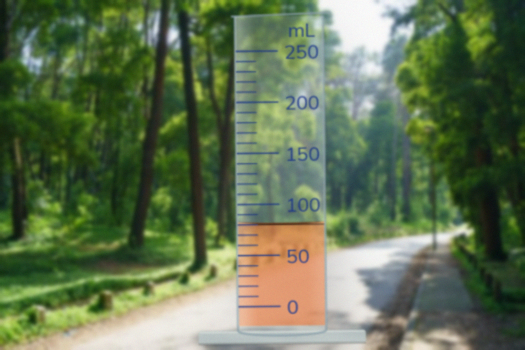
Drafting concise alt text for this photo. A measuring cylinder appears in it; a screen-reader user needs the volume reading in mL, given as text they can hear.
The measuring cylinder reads 80 mL
